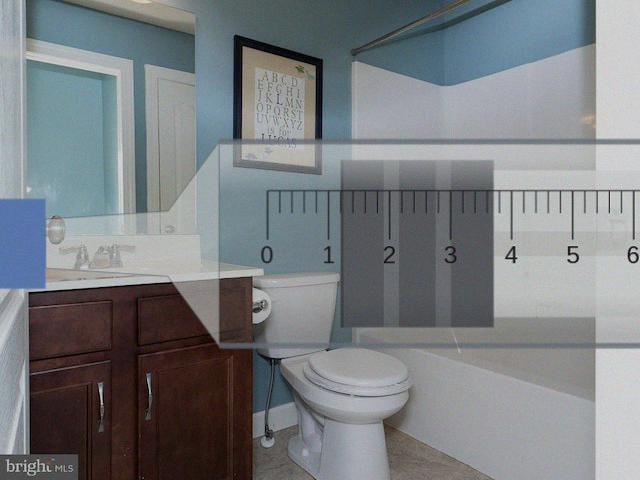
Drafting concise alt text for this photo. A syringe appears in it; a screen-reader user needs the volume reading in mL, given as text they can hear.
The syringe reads 1.2 mL
